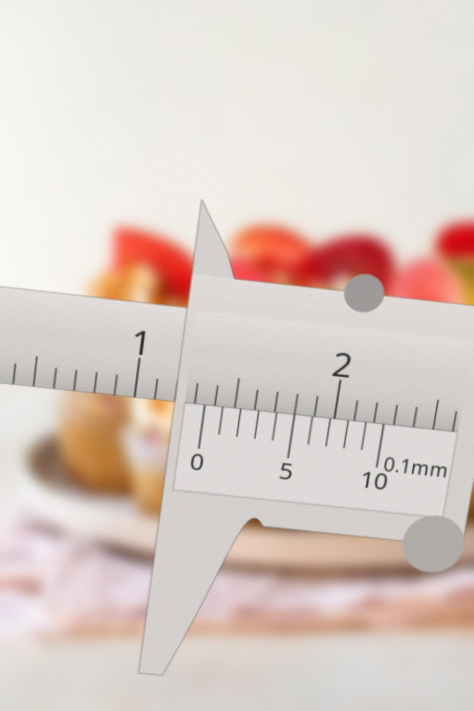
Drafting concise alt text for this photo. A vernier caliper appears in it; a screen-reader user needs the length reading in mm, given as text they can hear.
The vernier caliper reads 13.5 mm
